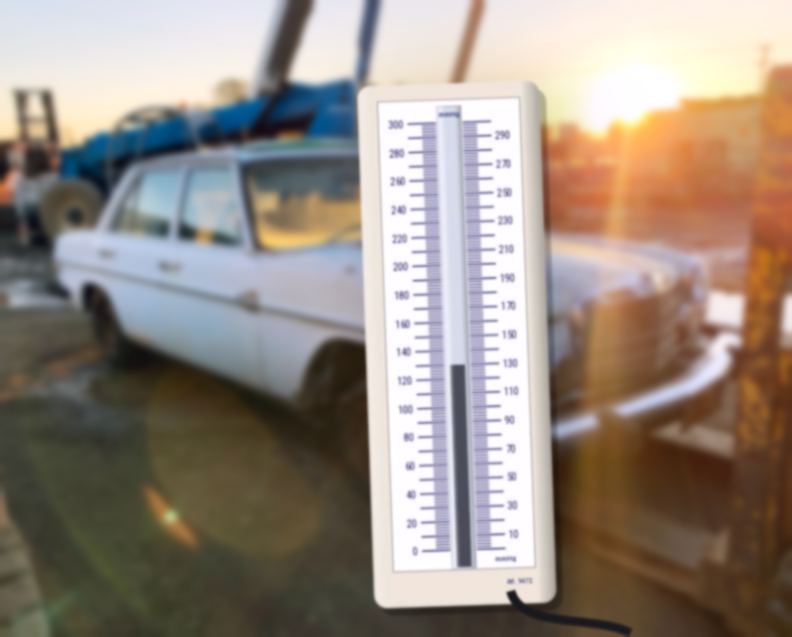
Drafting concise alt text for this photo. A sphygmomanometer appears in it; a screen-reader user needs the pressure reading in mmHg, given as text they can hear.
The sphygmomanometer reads 130 mmHg
